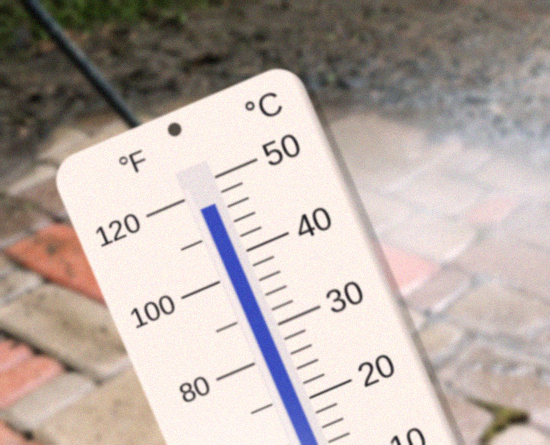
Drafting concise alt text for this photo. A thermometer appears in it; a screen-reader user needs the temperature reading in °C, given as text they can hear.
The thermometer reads 47 °C
